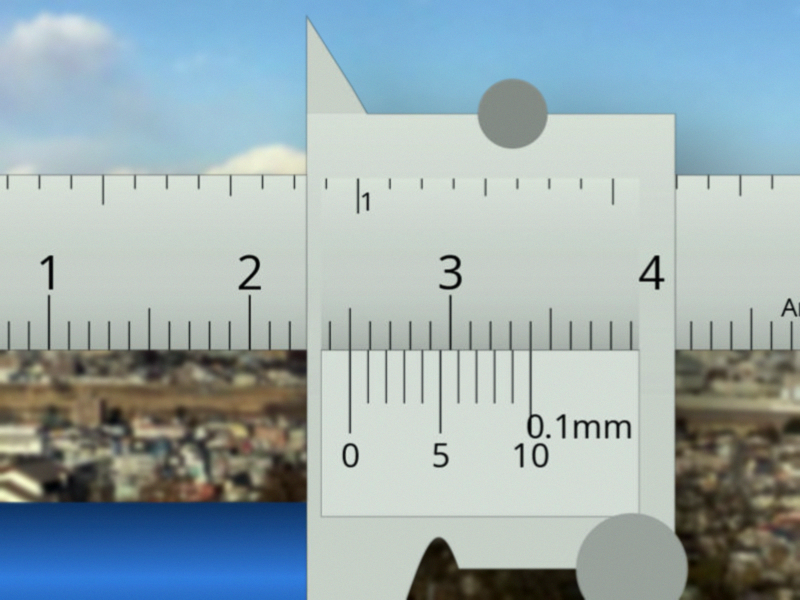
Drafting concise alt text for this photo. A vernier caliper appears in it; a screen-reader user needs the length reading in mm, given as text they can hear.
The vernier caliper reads 25.0 mm
